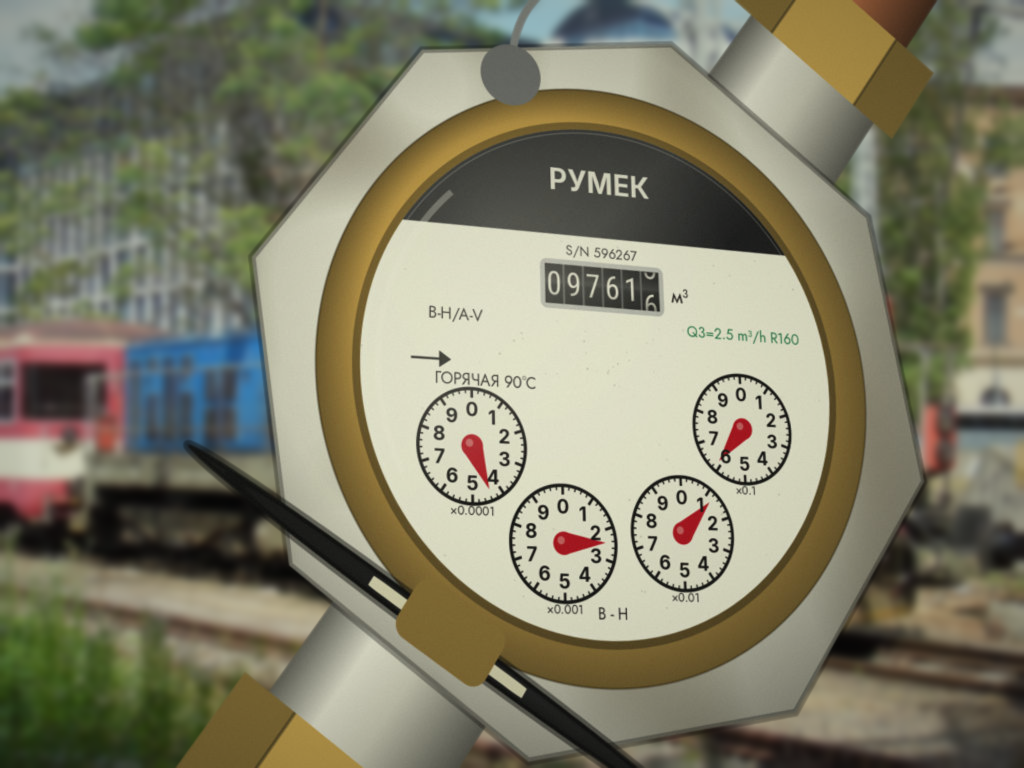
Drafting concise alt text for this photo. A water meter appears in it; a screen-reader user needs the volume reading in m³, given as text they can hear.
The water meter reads 97615.6124 m³
